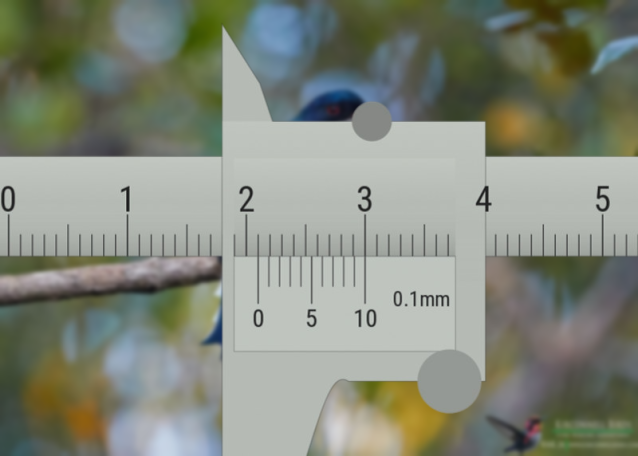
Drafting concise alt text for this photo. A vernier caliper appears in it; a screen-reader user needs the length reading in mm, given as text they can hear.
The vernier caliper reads 21.0 mm
